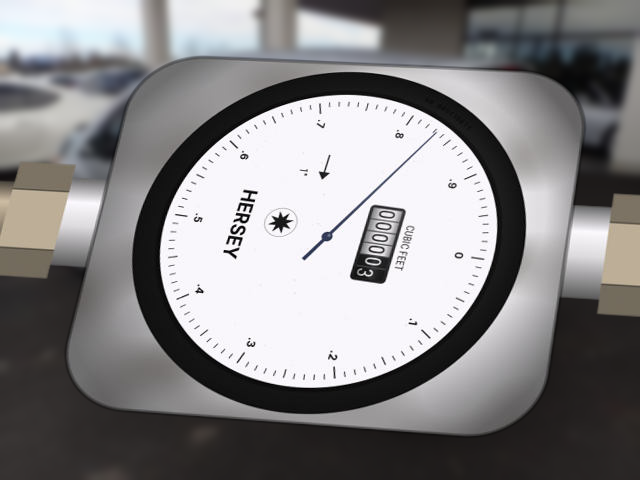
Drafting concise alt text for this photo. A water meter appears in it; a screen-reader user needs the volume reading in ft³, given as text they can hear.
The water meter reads 2.83 ft³
